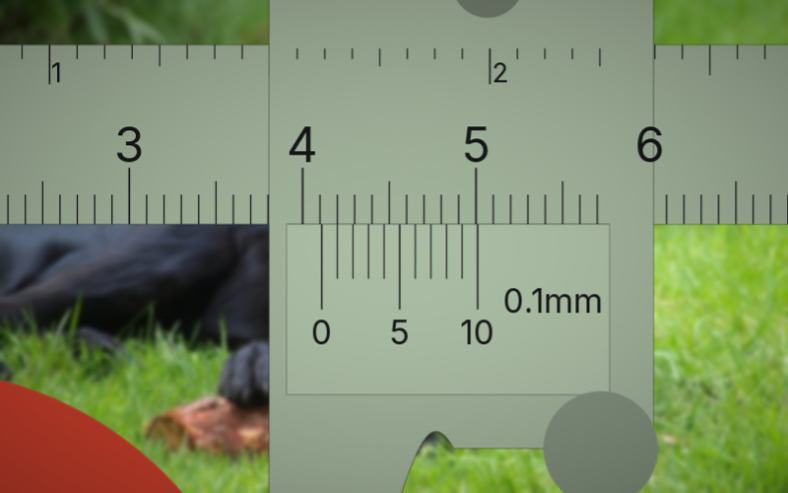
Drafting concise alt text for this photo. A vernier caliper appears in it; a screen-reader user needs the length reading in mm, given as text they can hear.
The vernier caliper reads 41.1 mm
